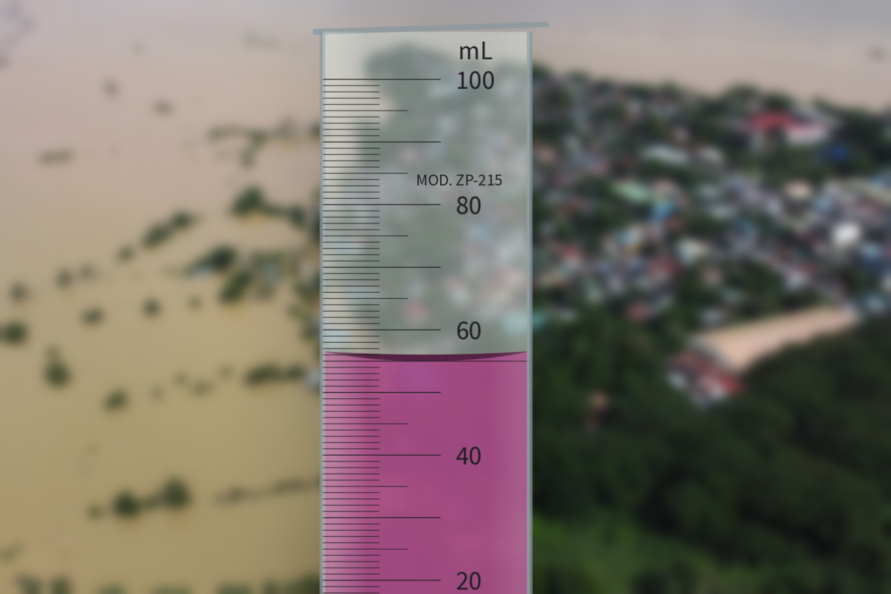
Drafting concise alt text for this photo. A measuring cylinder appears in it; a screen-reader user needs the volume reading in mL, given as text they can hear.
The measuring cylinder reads 55 mL
